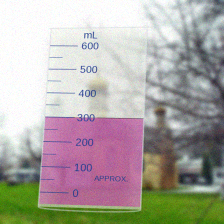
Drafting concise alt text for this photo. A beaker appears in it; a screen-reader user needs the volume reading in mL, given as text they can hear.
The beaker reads 300 mL
